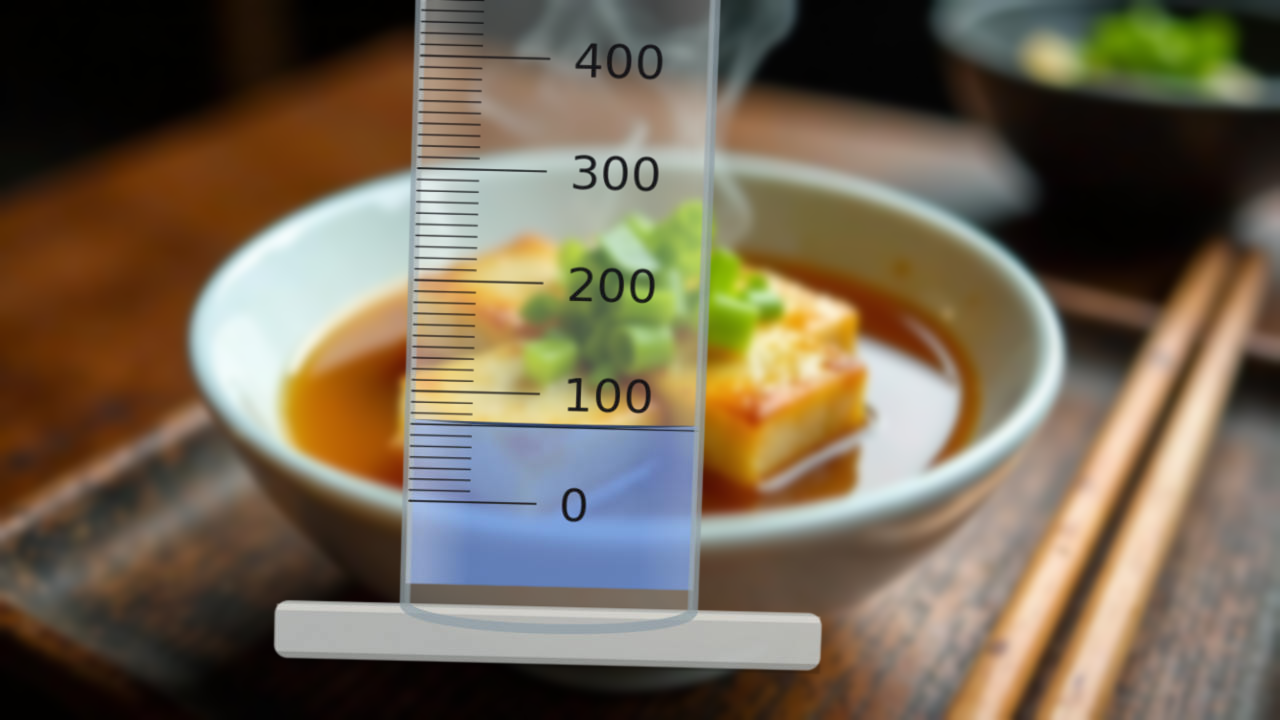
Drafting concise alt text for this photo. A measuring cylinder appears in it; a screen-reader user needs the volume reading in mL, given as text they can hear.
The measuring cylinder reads 70 mL
